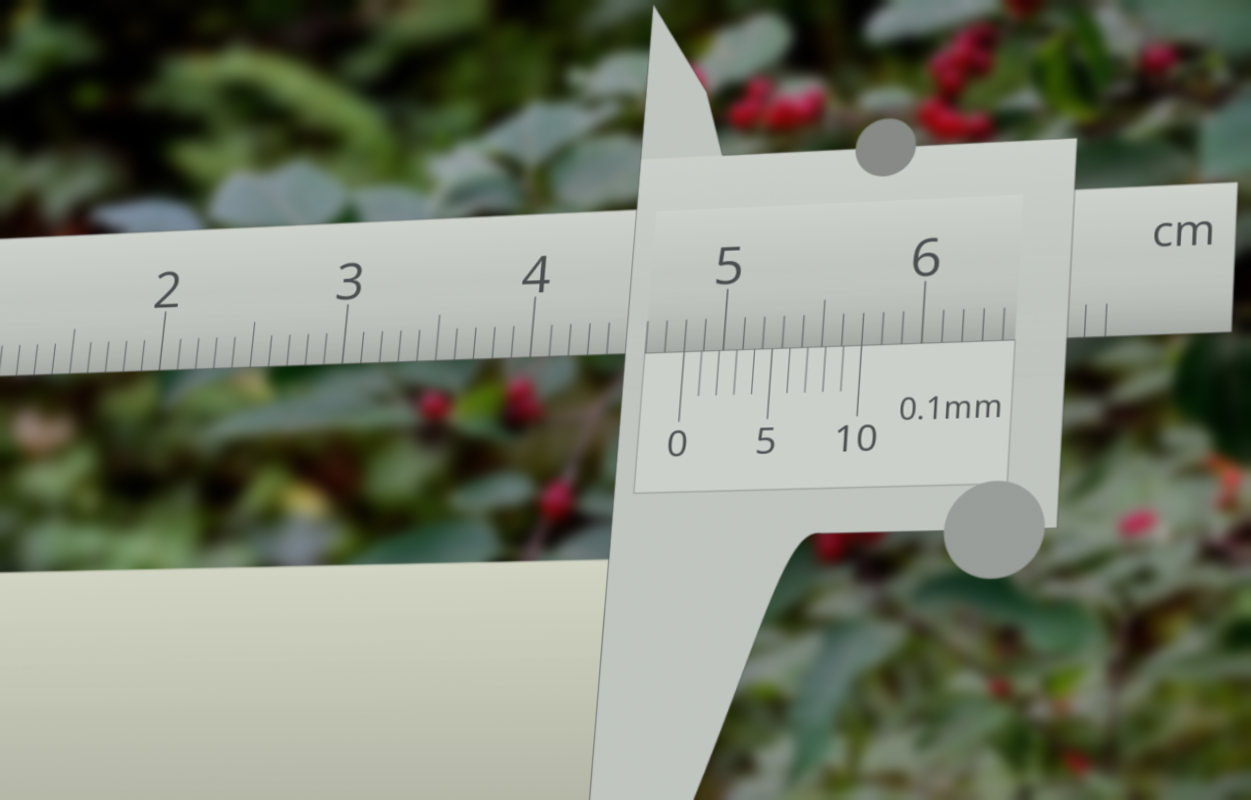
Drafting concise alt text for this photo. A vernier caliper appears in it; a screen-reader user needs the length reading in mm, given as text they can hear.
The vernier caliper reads 48.0 mm
